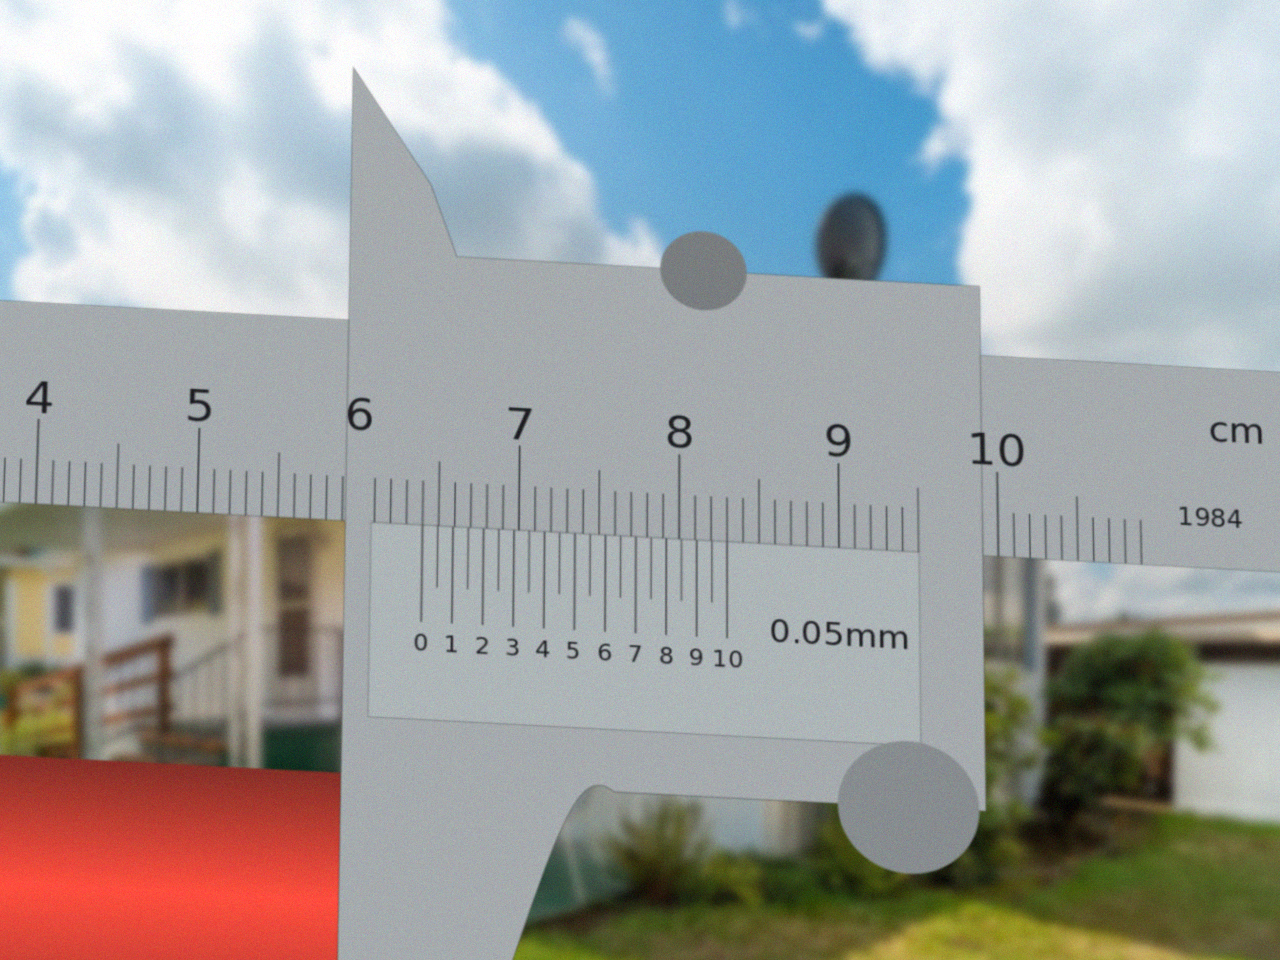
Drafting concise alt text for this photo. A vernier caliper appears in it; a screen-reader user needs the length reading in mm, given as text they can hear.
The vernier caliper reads 64.0 mm
